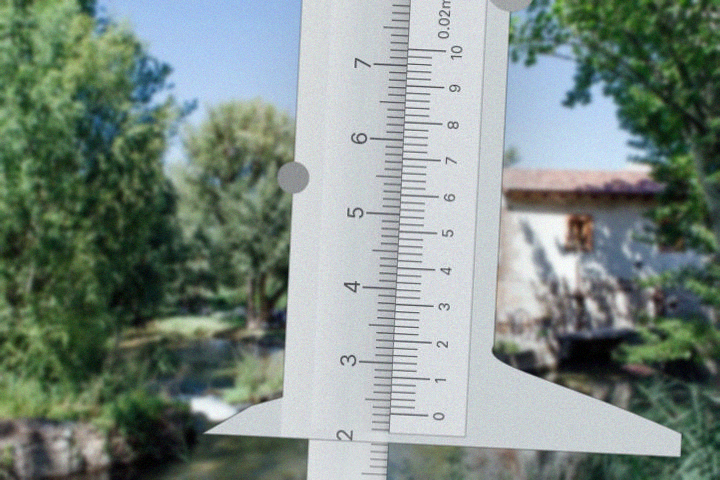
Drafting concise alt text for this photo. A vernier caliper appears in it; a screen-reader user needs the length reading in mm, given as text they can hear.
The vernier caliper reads 23.2 mm
